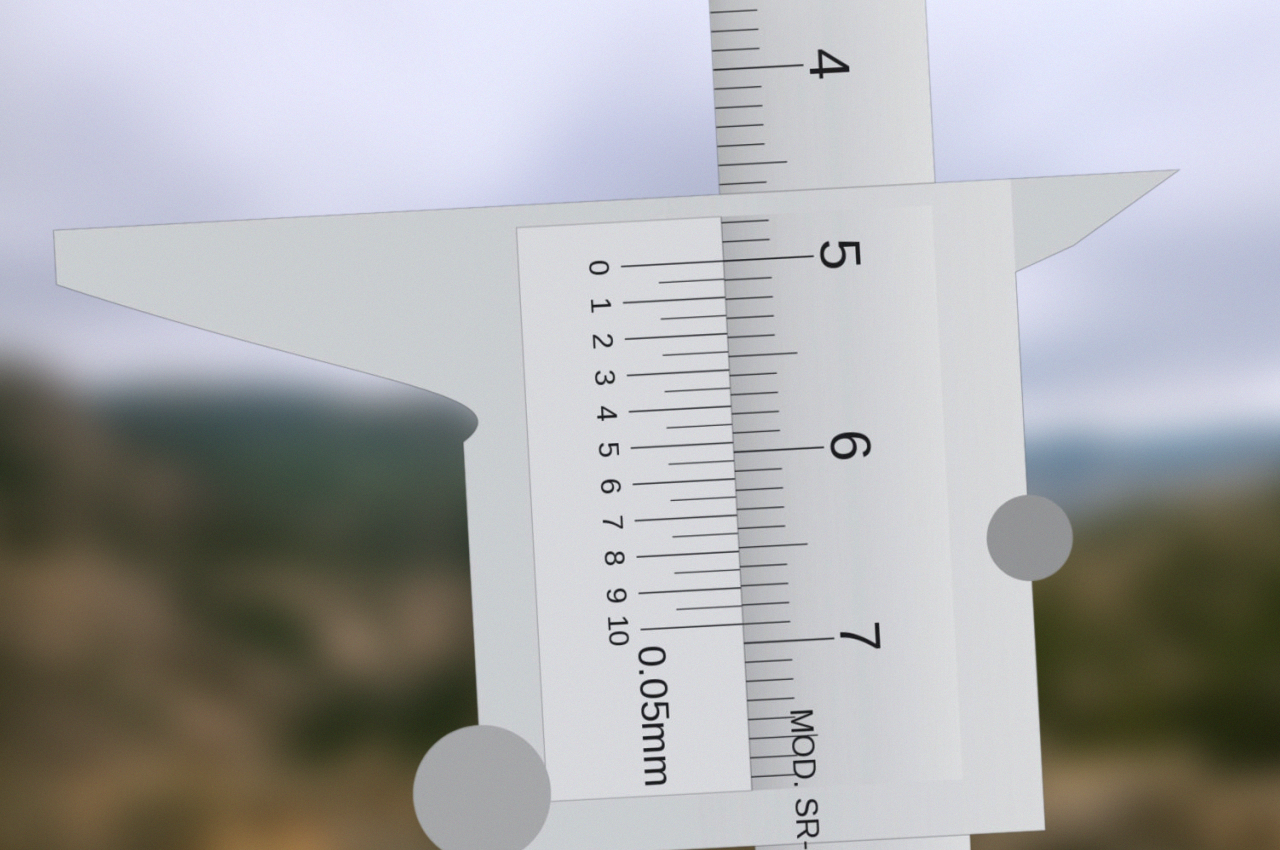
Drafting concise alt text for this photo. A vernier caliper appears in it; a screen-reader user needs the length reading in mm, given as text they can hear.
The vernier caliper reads 50.0 mm
